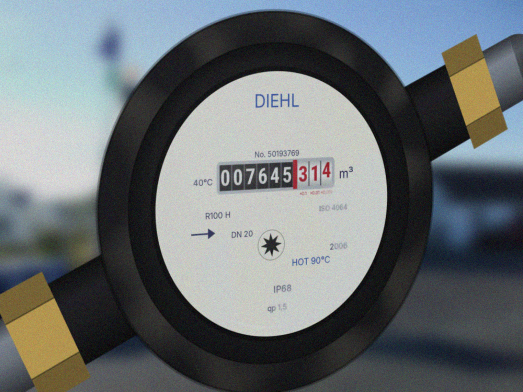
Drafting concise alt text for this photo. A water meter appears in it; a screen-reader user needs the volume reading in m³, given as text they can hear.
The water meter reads 7645.314 m³
